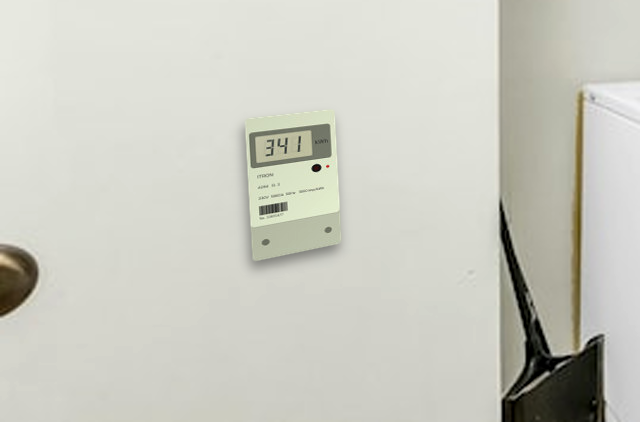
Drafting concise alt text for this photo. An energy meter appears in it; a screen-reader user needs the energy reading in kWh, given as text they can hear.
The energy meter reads 341 kWh
